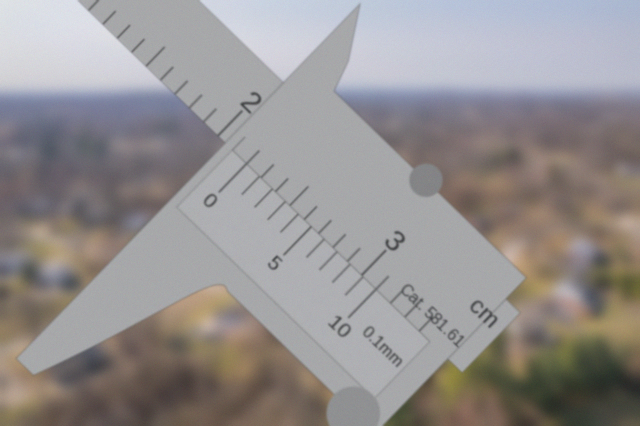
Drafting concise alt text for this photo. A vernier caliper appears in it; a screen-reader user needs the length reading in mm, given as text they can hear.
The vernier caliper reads 22.0 mm
